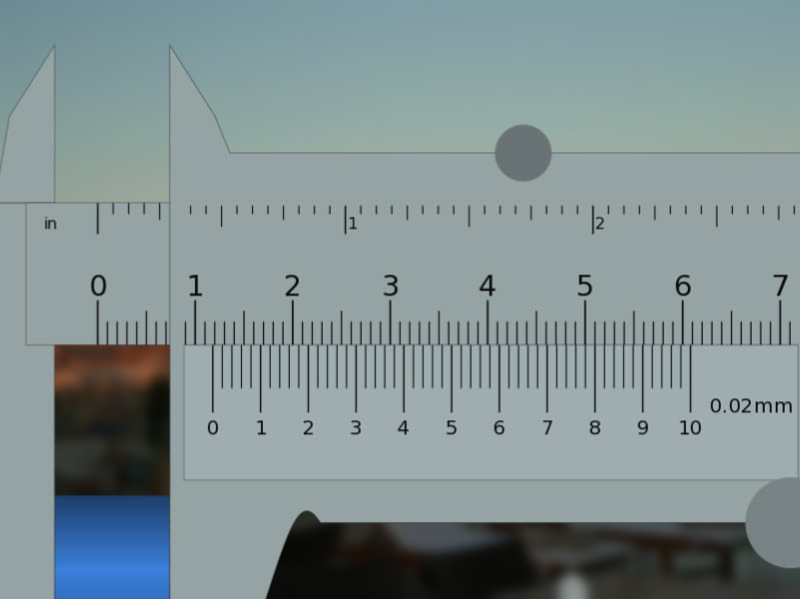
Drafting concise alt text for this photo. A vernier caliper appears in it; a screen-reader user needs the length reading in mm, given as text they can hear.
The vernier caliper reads 11.8 mm
